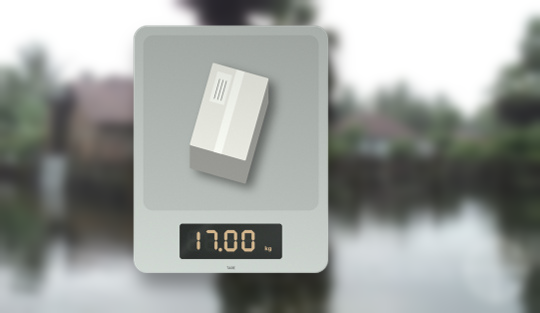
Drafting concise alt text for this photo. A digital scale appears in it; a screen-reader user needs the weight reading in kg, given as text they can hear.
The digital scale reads 17.00 kg
